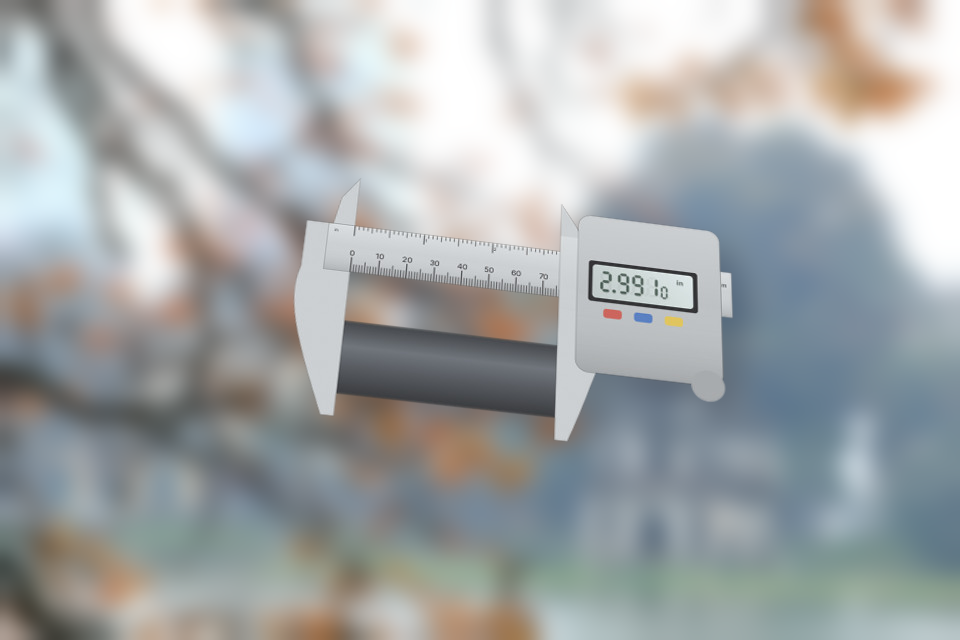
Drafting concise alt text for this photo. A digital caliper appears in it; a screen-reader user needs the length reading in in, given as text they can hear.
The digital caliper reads 2.9910 in
